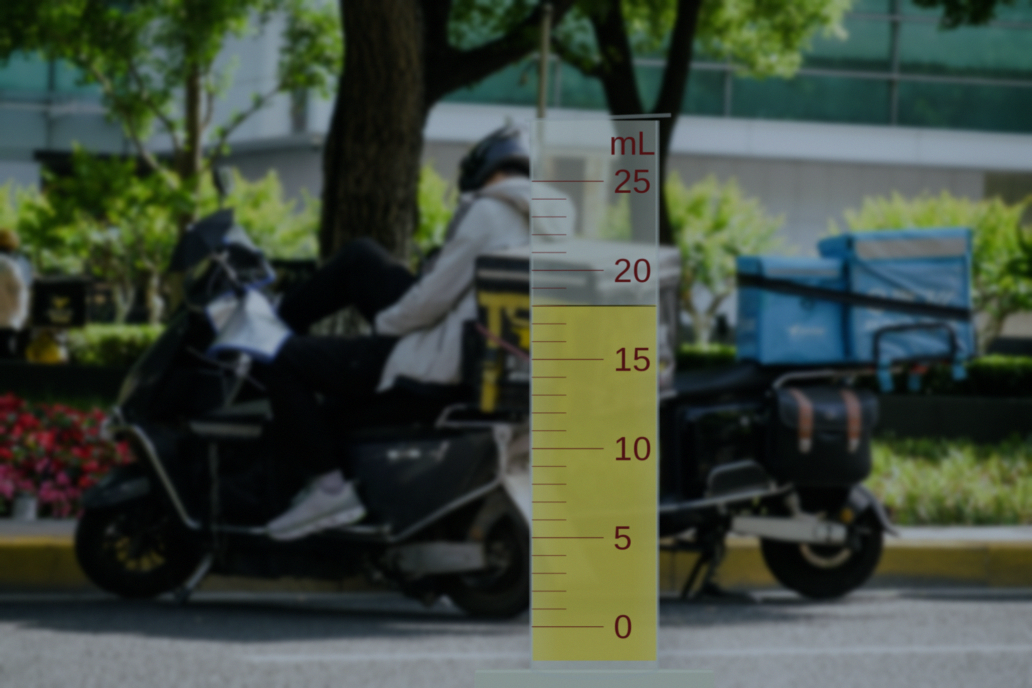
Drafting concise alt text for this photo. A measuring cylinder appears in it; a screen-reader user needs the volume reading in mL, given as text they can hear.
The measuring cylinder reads 18 mL
